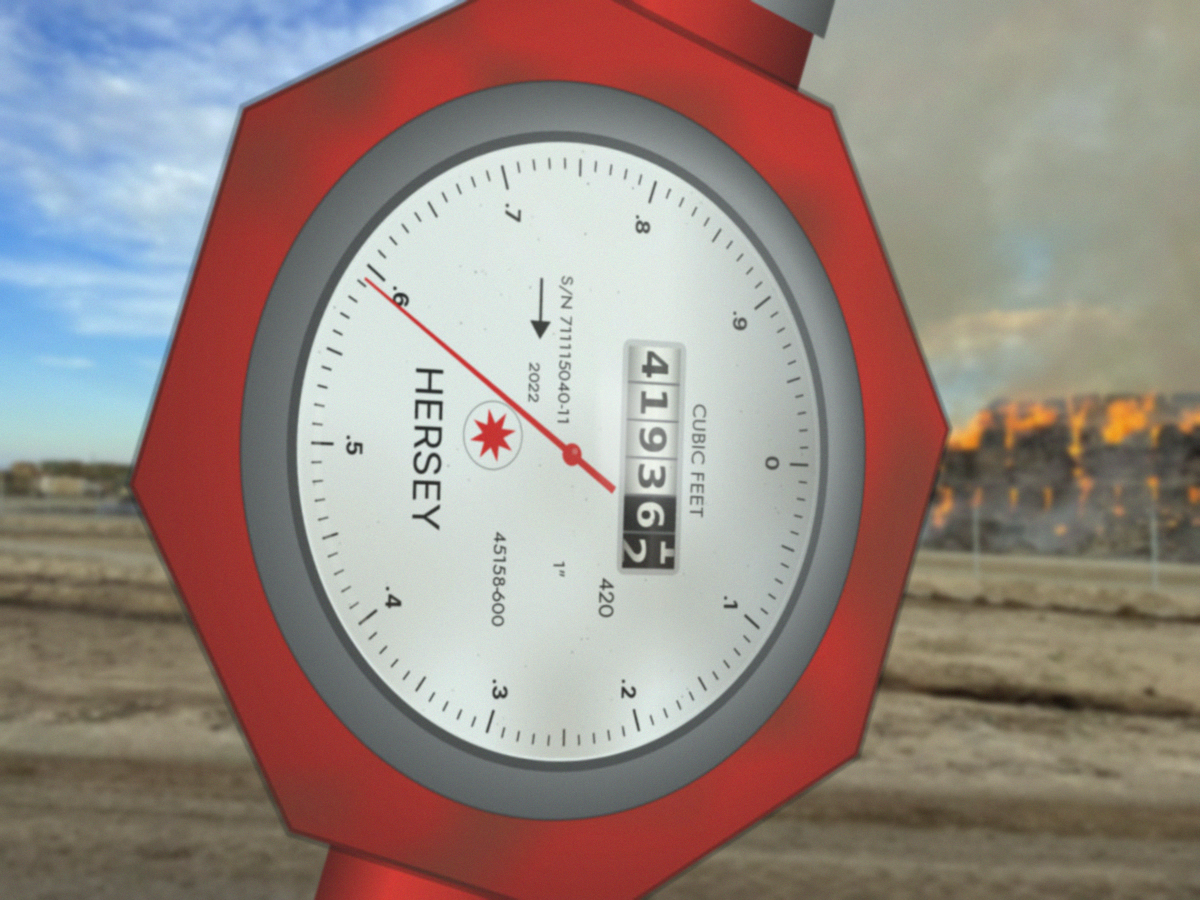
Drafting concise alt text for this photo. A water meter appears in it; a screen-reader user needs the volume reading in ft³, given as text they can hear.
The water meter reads 419361.59 ft³
